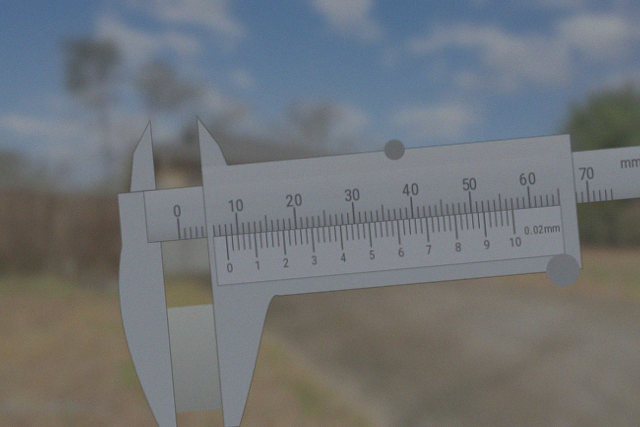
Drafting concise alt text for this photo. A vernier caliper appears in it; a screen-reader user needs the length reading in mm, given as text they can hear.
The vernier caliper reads 8.0 mm
